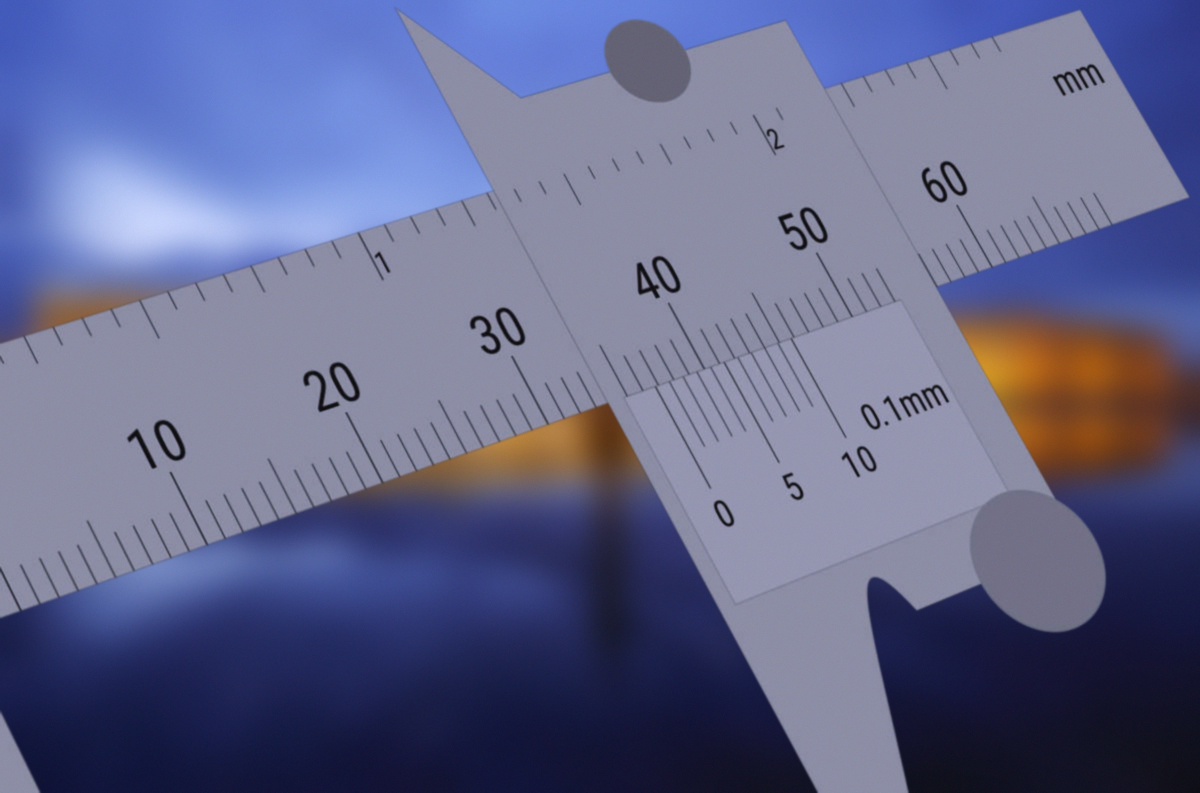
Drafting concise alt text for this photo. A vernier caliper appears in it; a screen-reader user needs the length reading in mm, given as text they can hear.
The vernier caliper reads 36.8 mm
